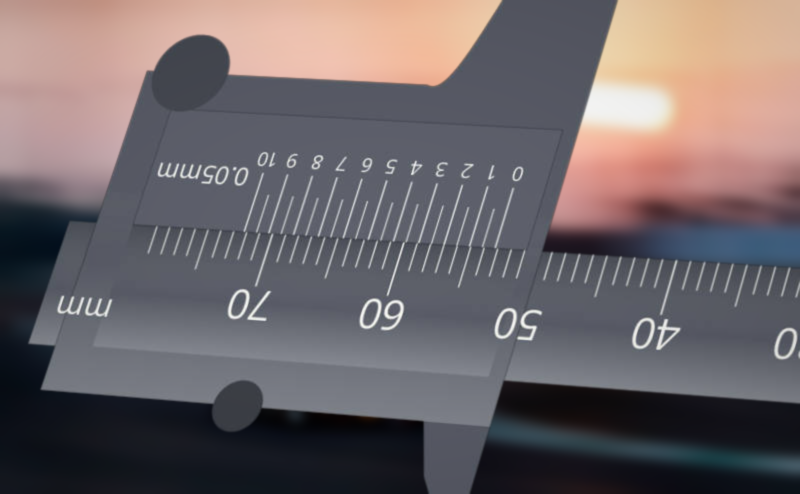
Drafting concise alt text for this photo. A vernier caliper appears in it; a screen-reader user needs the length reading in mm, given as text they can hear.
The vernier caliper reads 53.2 mm
